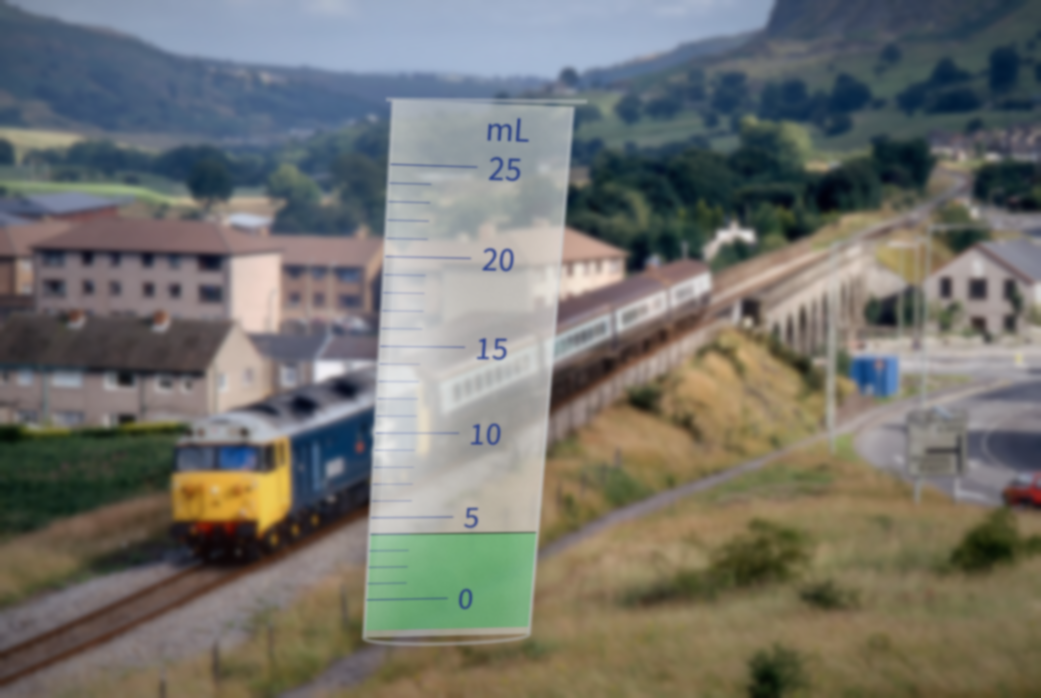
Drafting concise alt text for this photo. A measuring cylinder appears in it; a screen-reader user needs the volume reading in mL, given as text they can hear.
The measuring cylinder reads 4 mL
